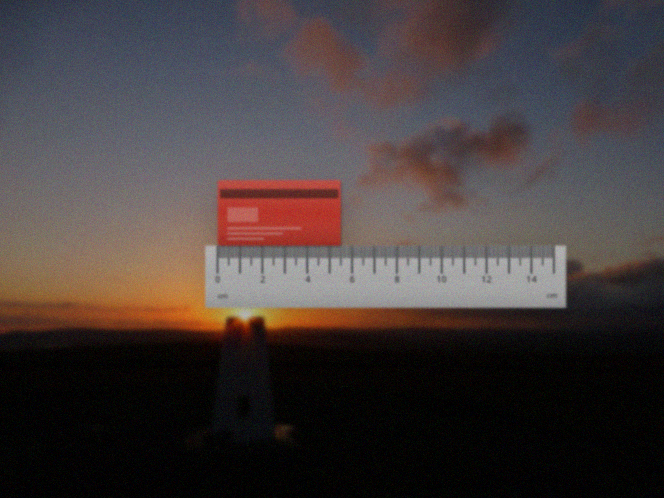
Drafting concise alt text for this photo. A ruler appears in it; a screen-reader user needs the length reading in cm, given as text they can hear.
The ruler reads 5.5 cm
